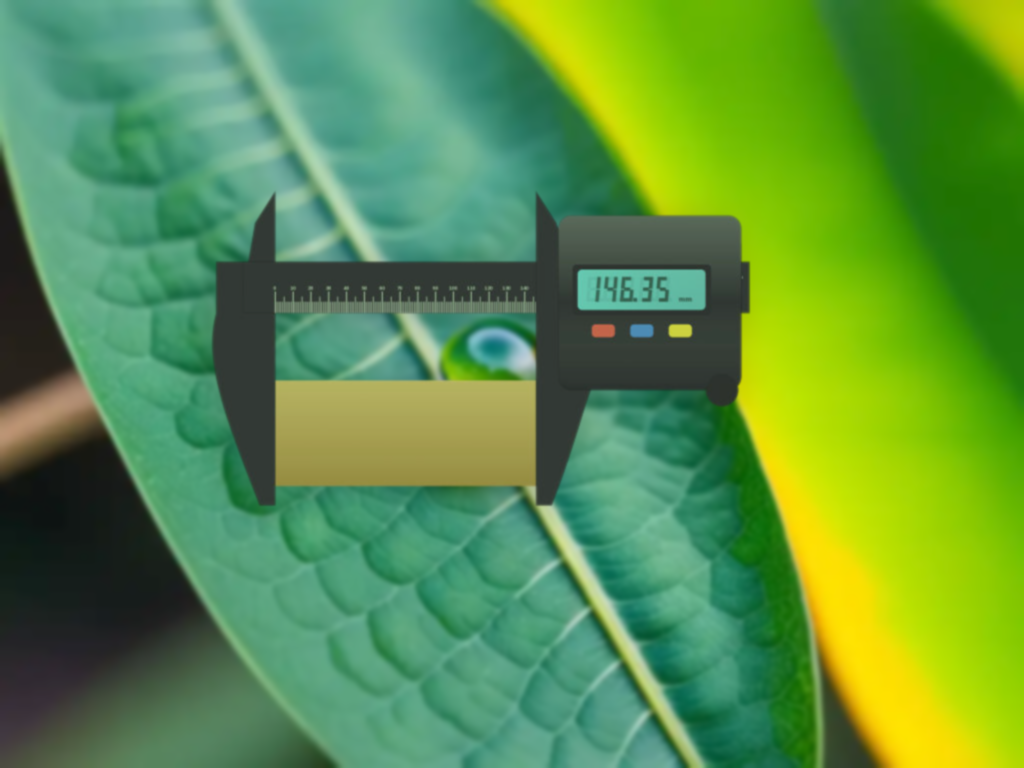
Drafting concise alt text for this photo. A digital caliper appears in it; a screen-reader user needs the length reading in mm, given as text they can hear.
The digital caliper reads 146.35 mm
